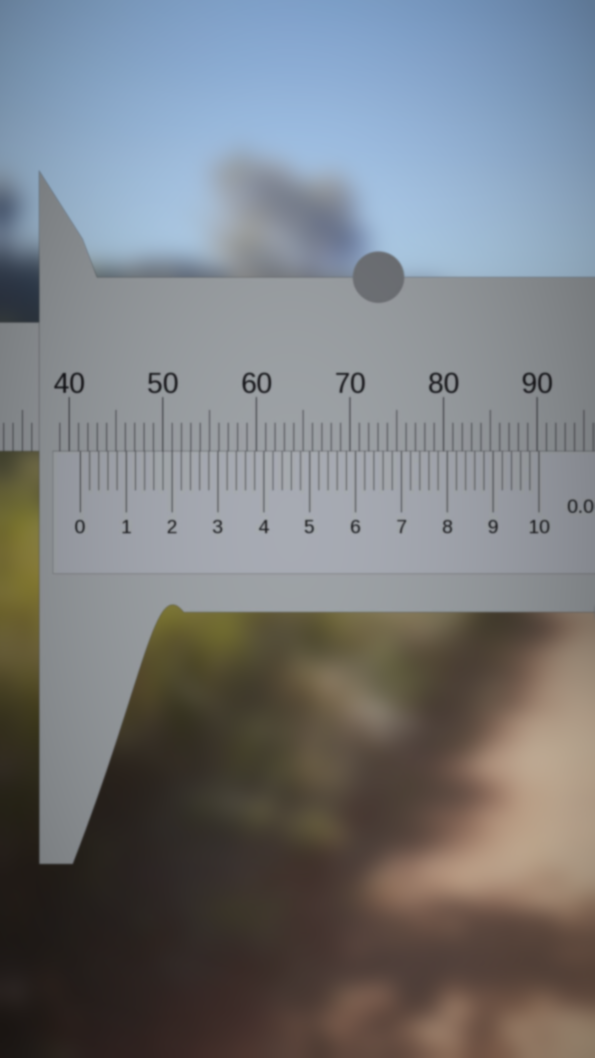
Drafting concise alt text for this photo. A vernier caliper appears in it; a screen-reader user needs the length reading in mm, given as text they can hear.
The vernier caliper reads 41.2 mm
